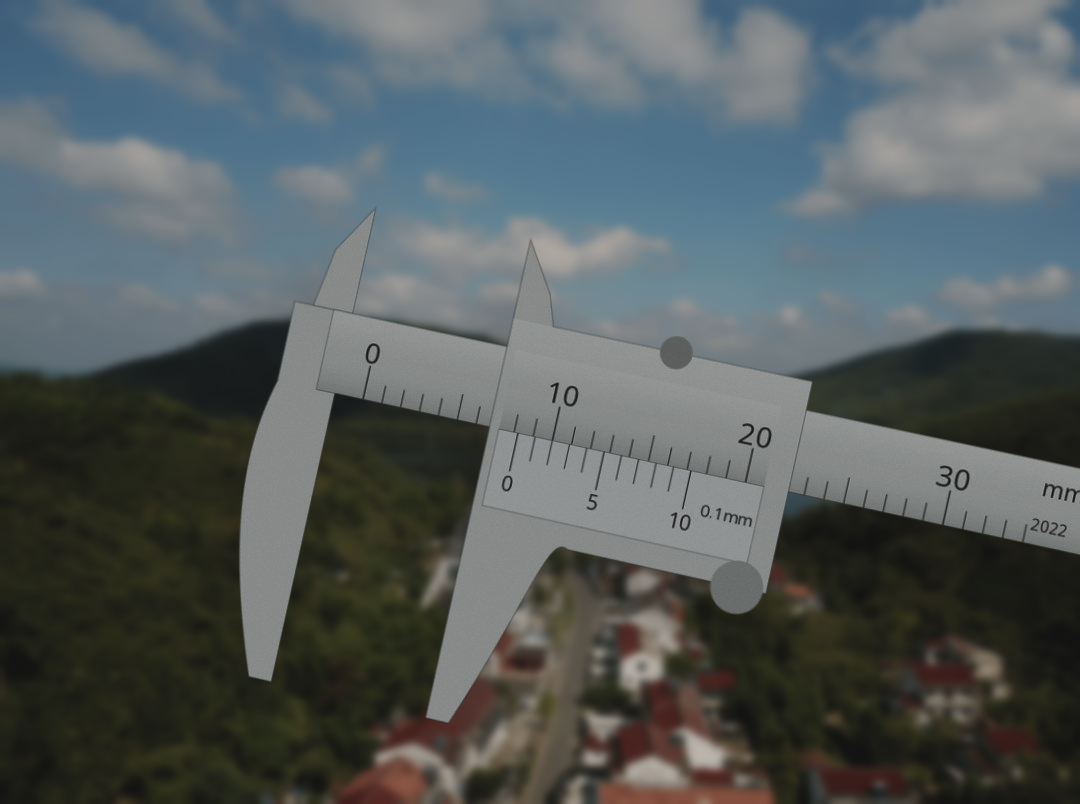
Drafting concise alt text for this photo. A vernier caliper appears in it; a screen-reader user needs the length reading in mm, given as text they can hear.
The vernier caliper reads 8.2 mm
